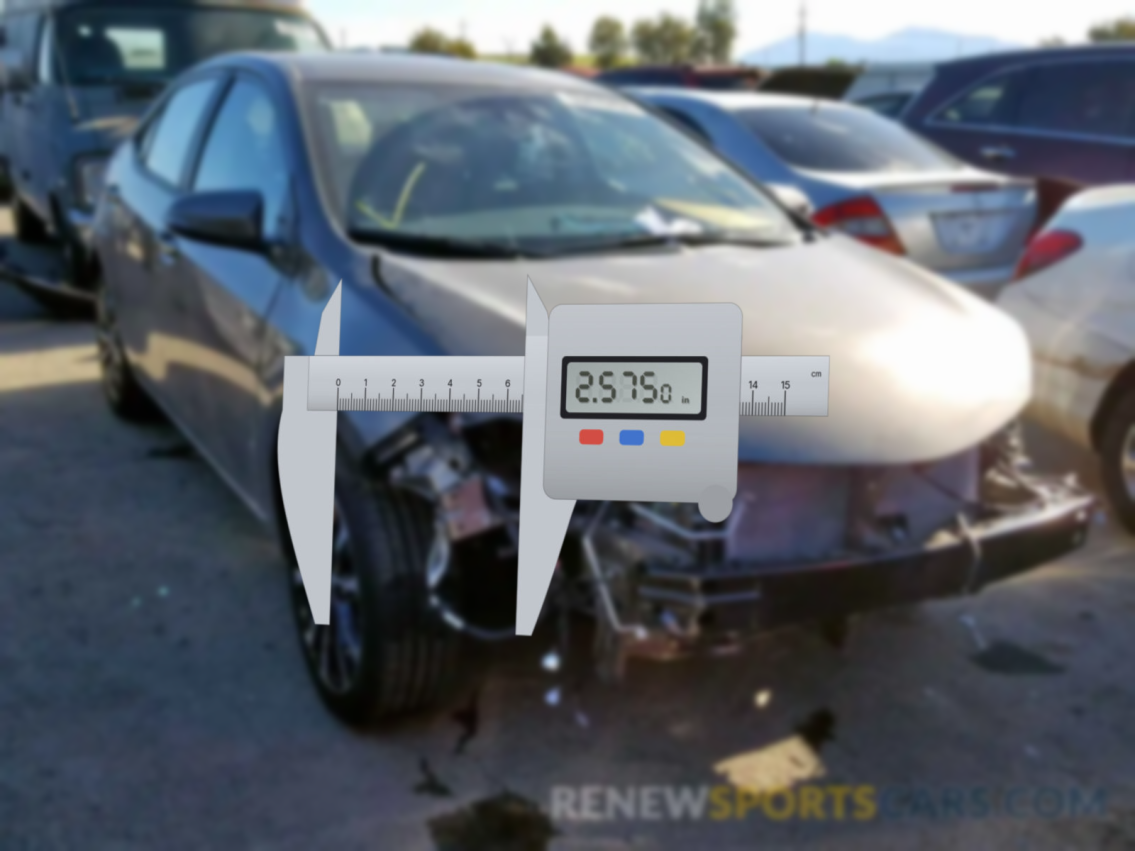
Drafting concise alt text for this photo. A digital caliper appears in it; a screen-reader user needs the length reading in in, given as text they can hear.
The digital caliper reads 2.5750 in
